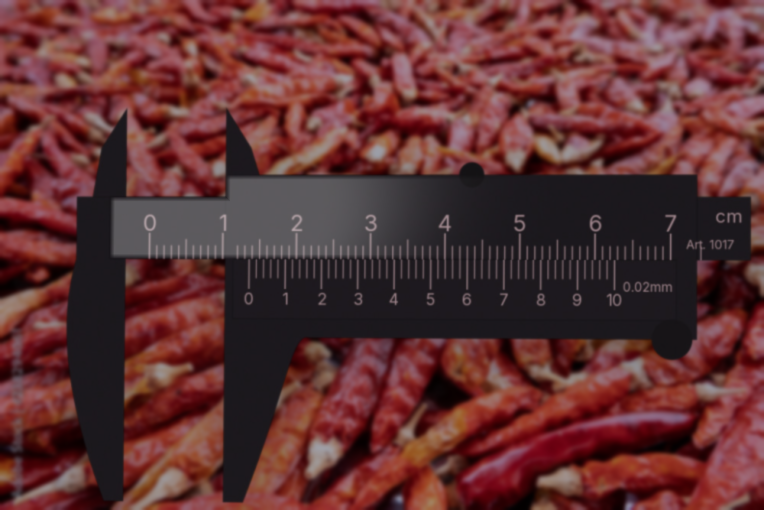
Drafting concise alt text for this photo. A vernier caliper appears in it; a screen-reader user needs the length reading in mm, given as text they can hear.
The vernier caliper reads 13.6 mm
